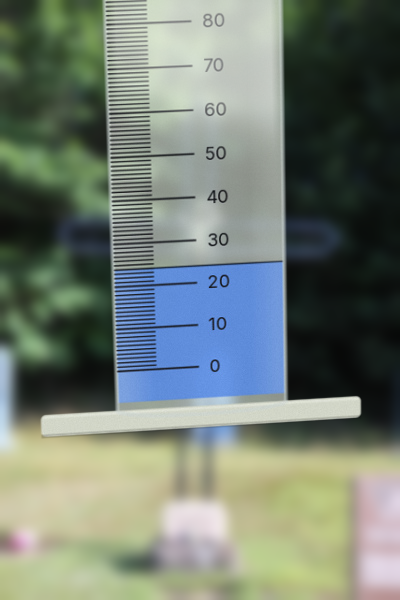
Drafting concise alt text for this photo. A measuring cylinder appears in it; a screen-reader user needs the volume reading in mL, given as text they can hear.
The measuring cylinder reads 24 mL
